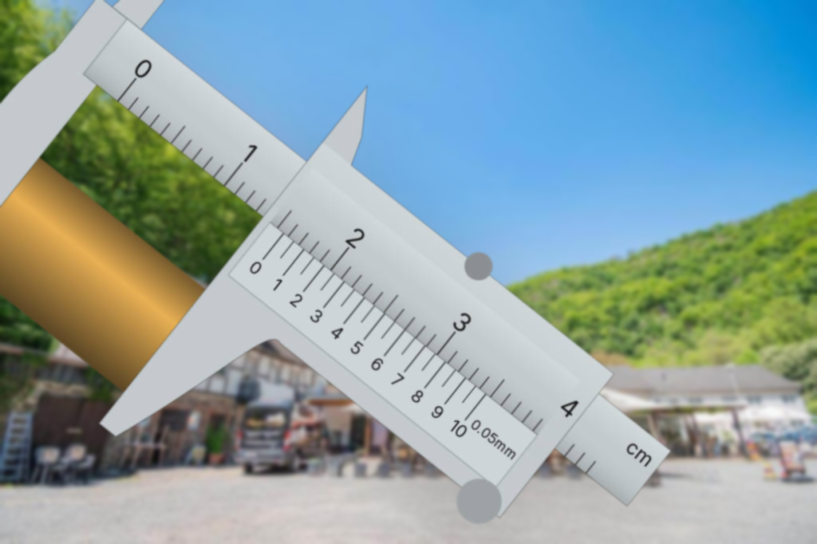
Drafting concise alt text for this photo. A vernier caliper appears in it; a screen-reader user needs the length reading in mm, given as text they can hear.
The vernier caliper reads 15.6 mm
